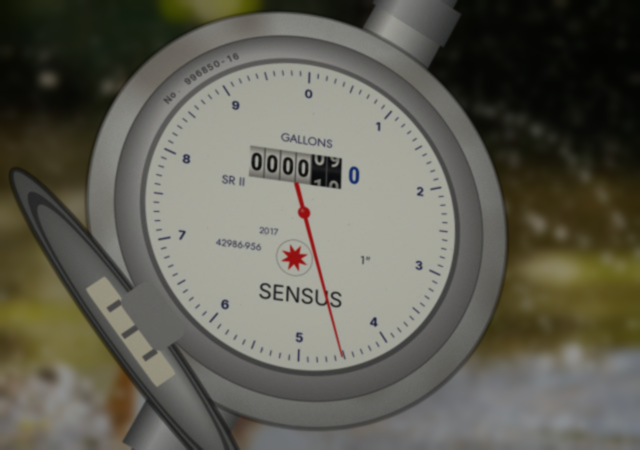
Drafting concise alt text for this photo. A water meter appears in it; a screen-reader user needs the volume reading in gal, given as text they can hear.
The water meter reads 94.5 gal
